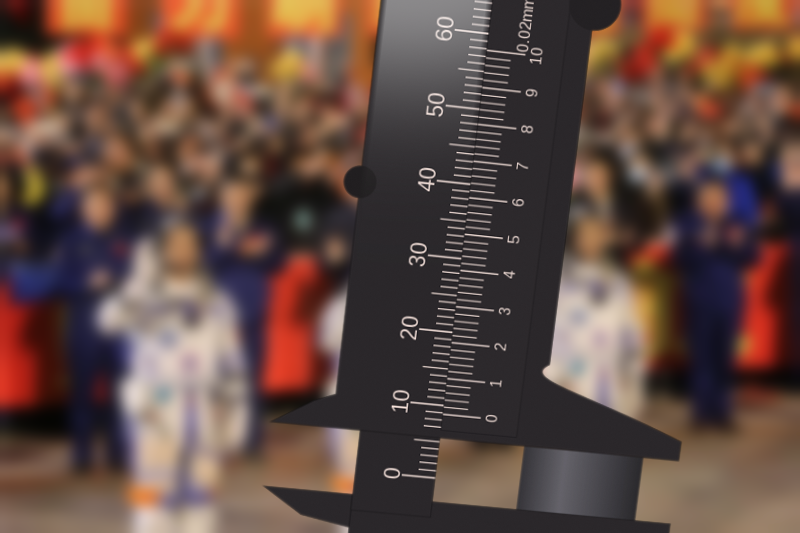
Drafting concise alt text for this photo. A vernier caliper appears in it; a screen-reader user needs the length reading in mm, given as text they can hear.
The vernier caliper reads 8.8 mm
